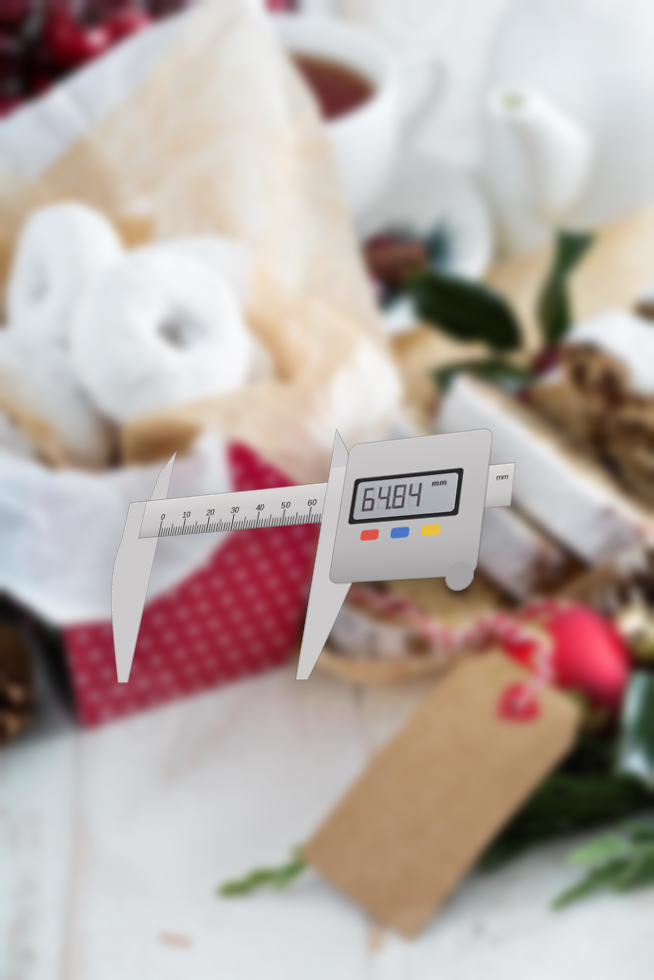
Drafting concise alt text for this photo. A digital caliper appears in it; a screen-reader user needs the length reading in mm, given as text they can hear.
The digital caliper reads 64.84 mm
